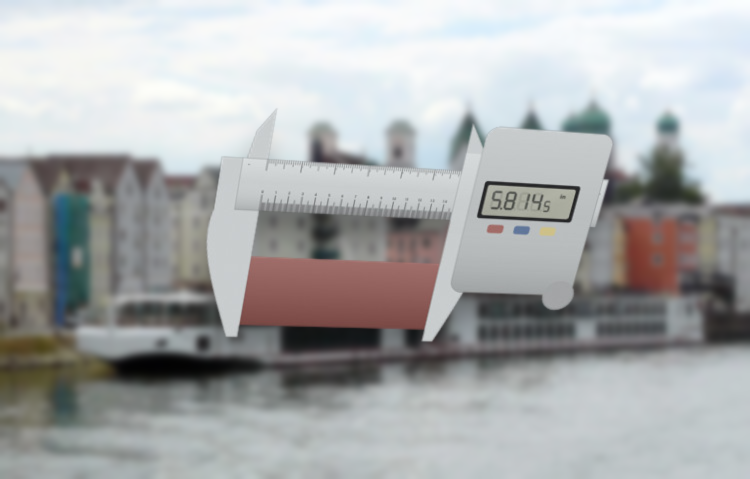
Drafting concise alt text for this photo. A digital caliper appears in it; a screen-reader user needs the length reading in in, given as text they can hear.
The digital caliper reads 5.8145 in
